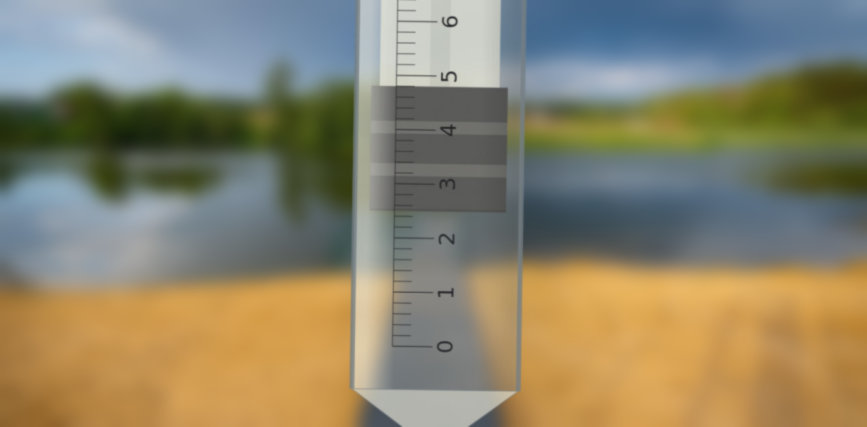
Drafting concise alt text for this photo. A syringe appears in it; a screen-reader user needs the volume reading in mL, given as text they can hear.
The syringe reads 2.5 mL
